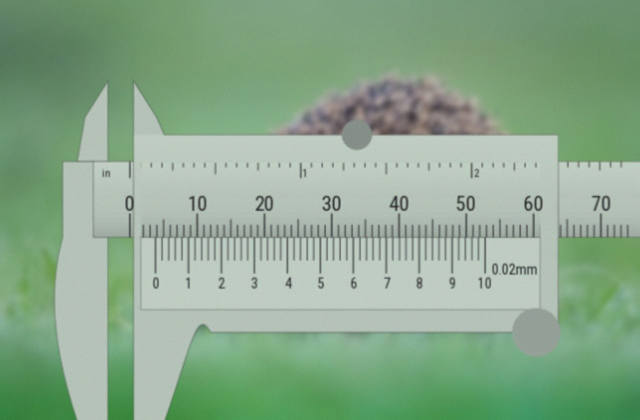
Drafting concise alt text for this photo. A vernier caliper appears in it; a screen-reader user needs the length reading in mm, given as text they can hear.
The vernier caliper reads 3.8 mm
